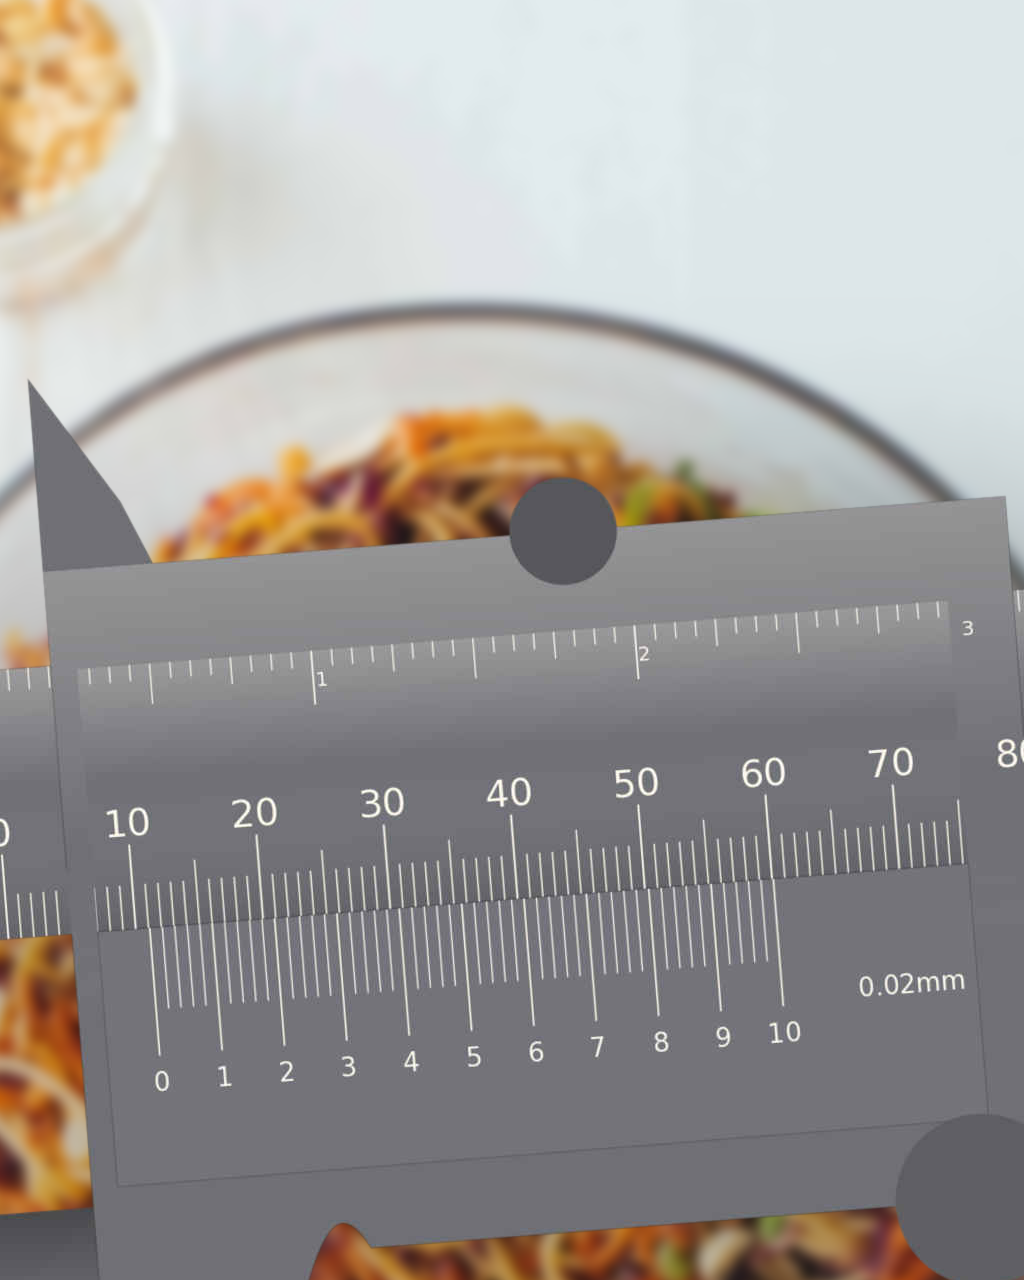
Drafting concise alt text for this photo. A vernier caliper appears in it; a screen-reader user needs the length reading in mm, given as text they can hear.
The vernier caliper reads 11.1 mm
